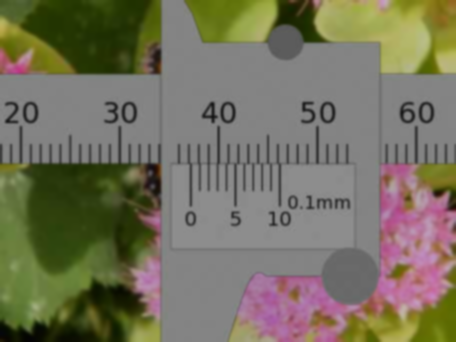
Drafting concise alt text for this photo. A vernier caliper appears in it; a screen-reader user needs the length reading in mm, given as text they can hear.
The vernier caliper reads 37.2 mm
